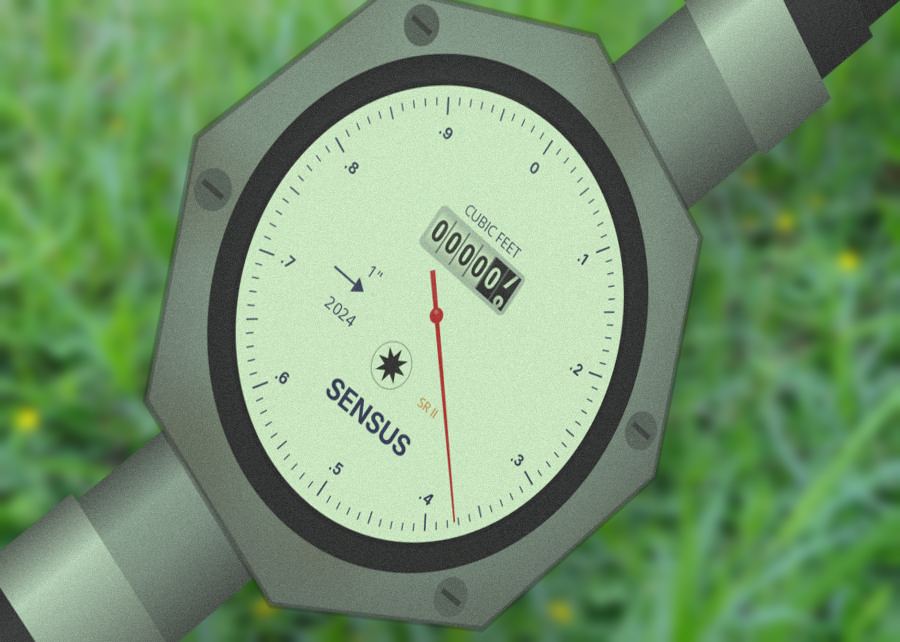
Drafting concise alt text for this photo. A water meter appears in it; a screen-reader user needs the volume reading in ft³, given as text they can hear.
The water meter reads 7.37 ft³
